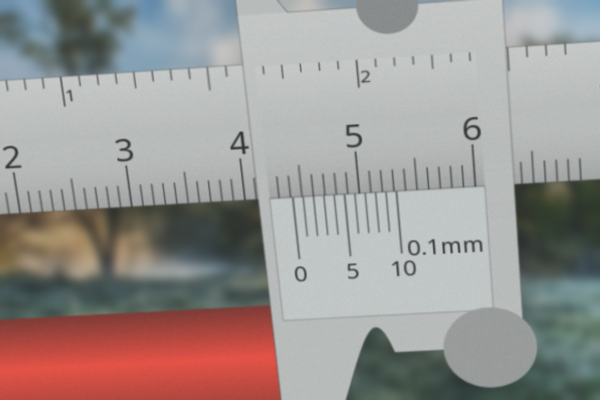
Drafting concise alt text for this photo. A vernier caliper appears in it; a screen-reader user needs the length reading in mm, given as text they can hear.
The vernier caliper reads 44.2 mm
